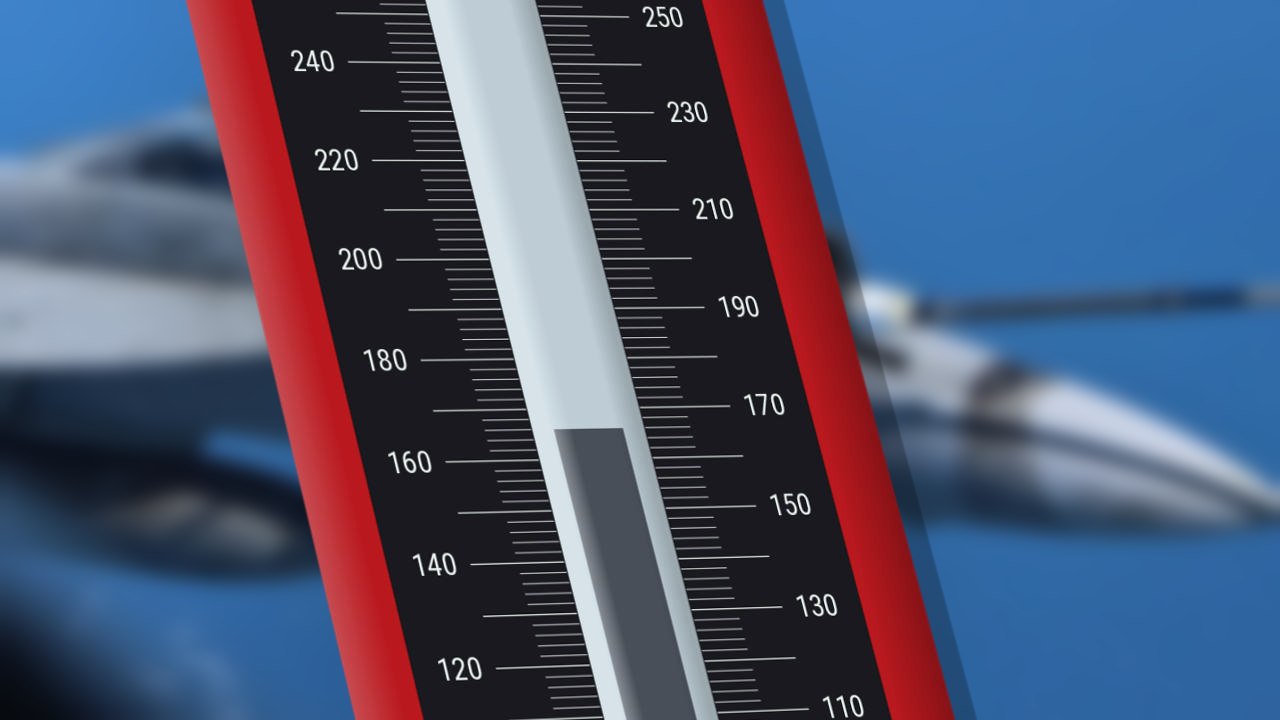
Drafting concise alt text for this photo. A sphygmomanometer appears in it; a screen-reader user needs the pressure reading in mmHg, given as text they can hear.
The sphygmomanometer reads 166 mmHg
